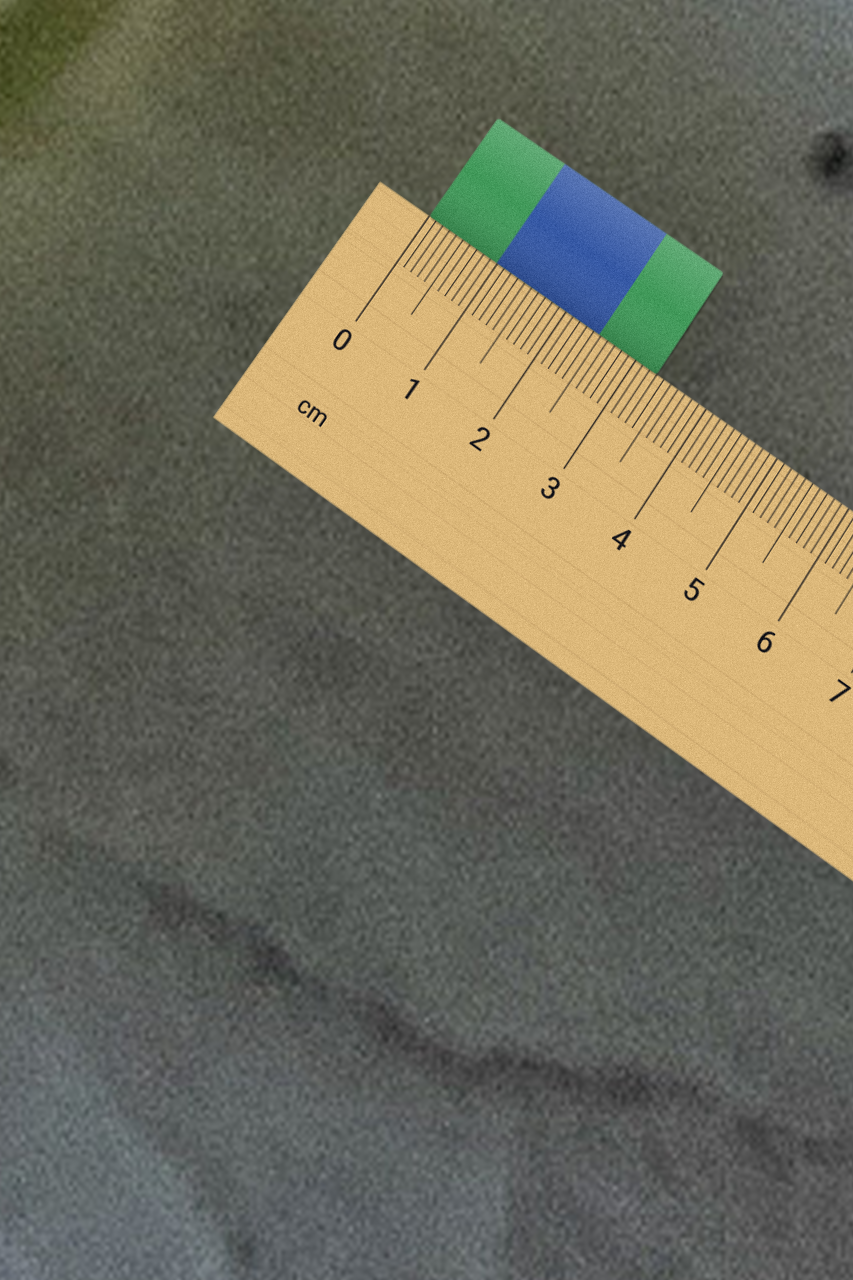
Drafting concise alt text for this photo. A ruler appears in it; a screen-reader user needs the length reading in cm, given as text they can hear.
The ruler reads 3.3 cm
